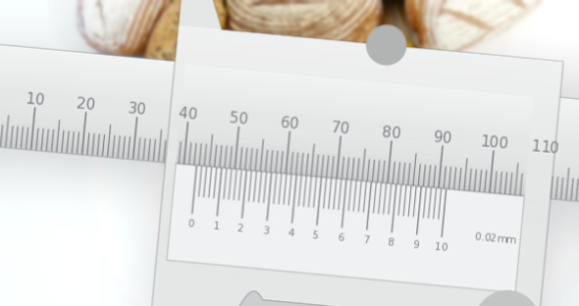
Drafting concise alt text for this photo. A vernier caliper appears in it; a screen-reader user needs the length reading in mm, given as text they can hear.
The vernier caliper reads 42.5 mm
